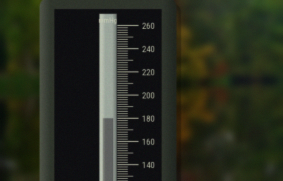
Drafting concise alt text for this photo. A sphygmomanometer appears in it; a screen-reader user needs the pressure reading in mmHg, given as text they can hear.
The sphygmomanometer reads 180 mmHg
